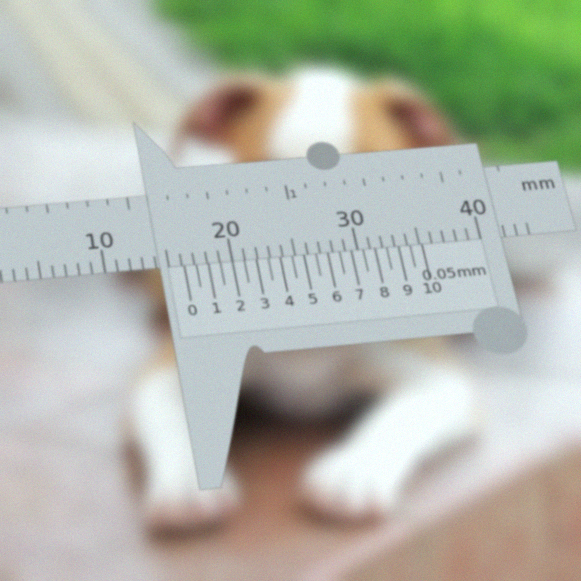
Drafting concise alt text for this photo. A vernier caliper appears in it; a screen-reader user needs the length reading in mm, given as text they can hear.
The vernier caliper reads 16.2 mm
